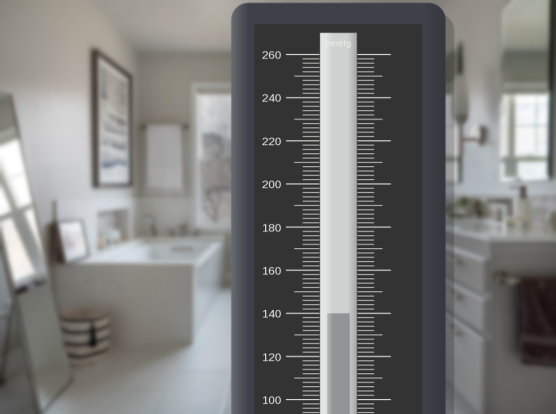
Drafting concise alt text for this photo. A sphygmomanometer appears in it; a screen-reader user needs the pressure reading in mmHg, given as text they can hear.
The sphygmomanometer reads 140 mmHg
